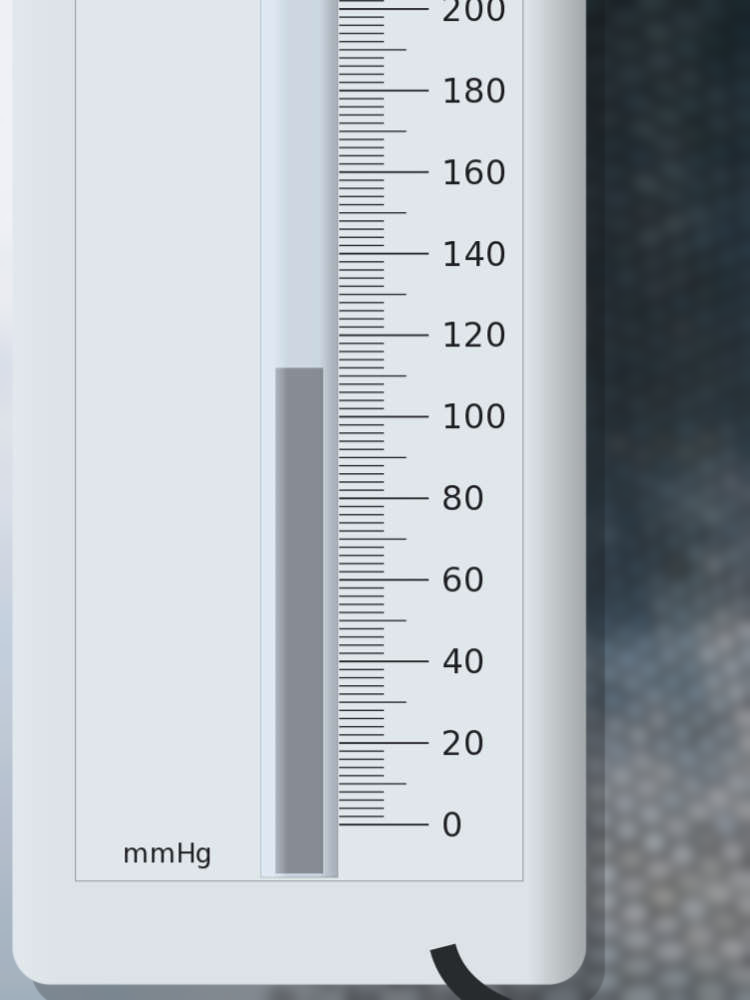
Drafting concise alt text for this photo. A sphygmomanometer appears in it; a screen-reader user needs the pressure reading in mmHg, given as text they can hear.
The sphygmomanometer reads 112 mmHg
